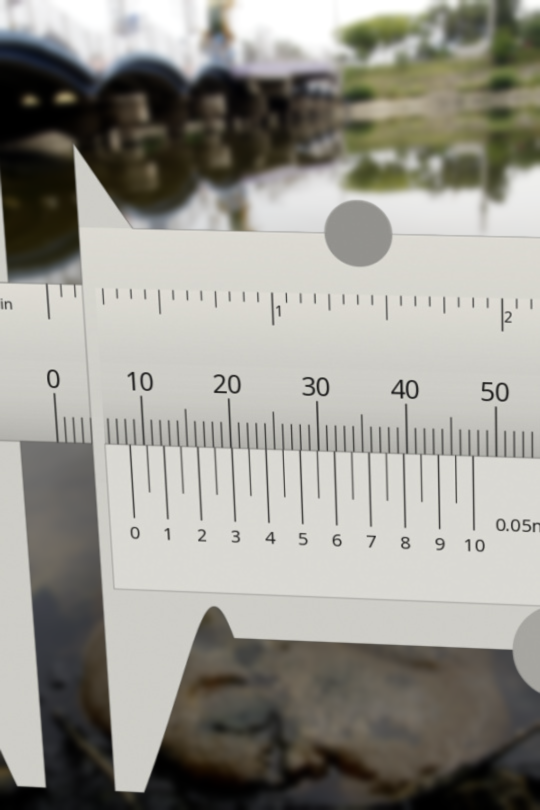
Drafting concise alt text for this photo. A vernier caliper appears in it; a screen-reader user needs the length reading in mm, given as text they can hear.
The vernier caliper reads 8.4 mm
